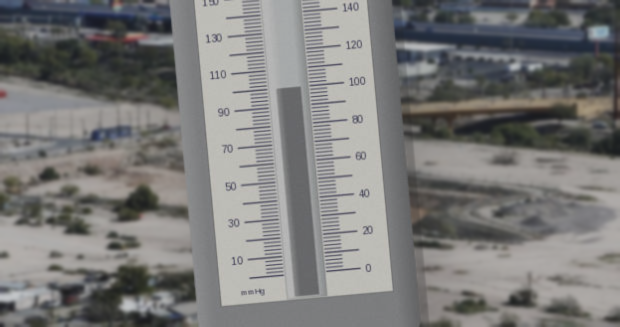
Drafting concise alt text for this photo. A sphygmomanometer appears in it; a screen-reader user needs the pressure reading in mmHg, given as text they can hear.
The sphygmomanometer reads 100 mmHg
